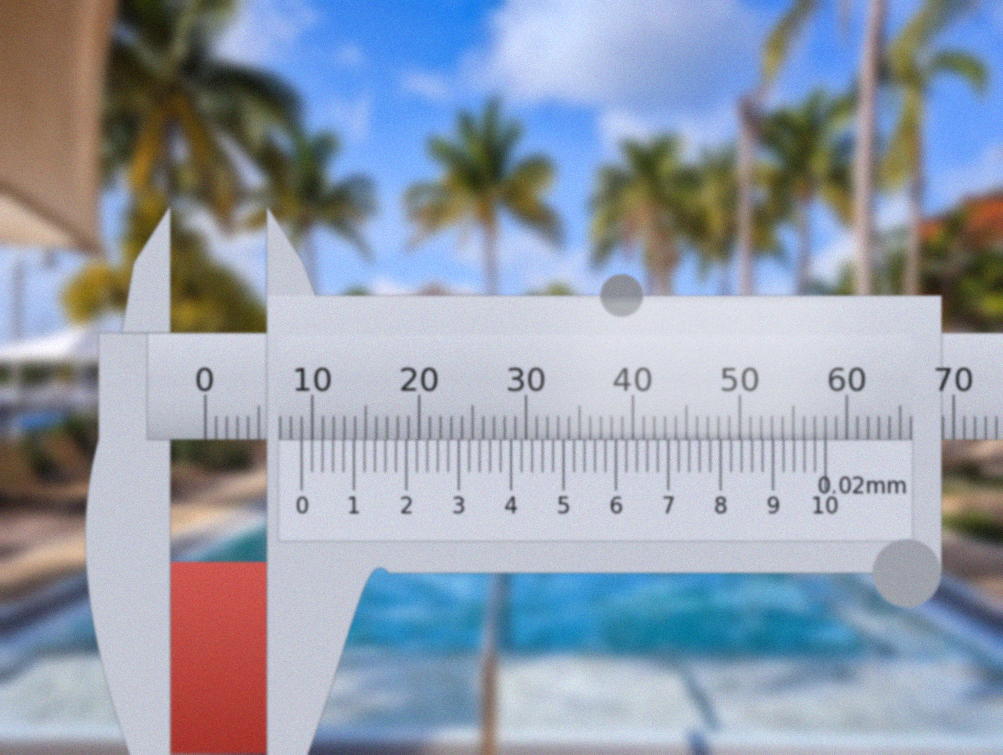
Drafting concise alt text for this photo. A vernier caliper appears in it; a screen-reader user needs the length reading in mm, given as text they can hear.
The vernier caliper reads 9.0 mm
